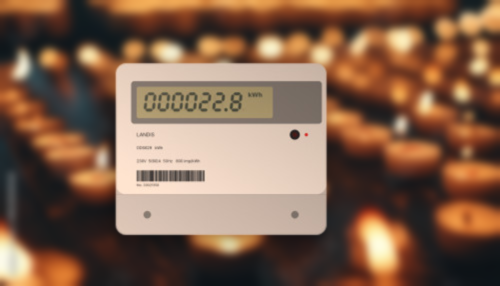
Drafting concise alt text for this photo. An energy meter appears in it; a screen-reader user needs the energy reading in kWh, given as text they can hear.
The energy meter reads 22.8 kWh
